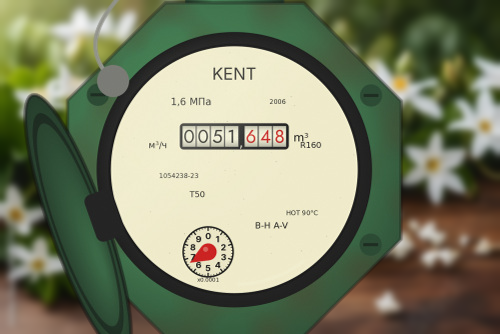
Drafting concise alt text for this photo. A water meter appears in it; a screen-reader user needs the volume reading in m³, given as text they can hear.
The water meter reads 51.6486 m³
